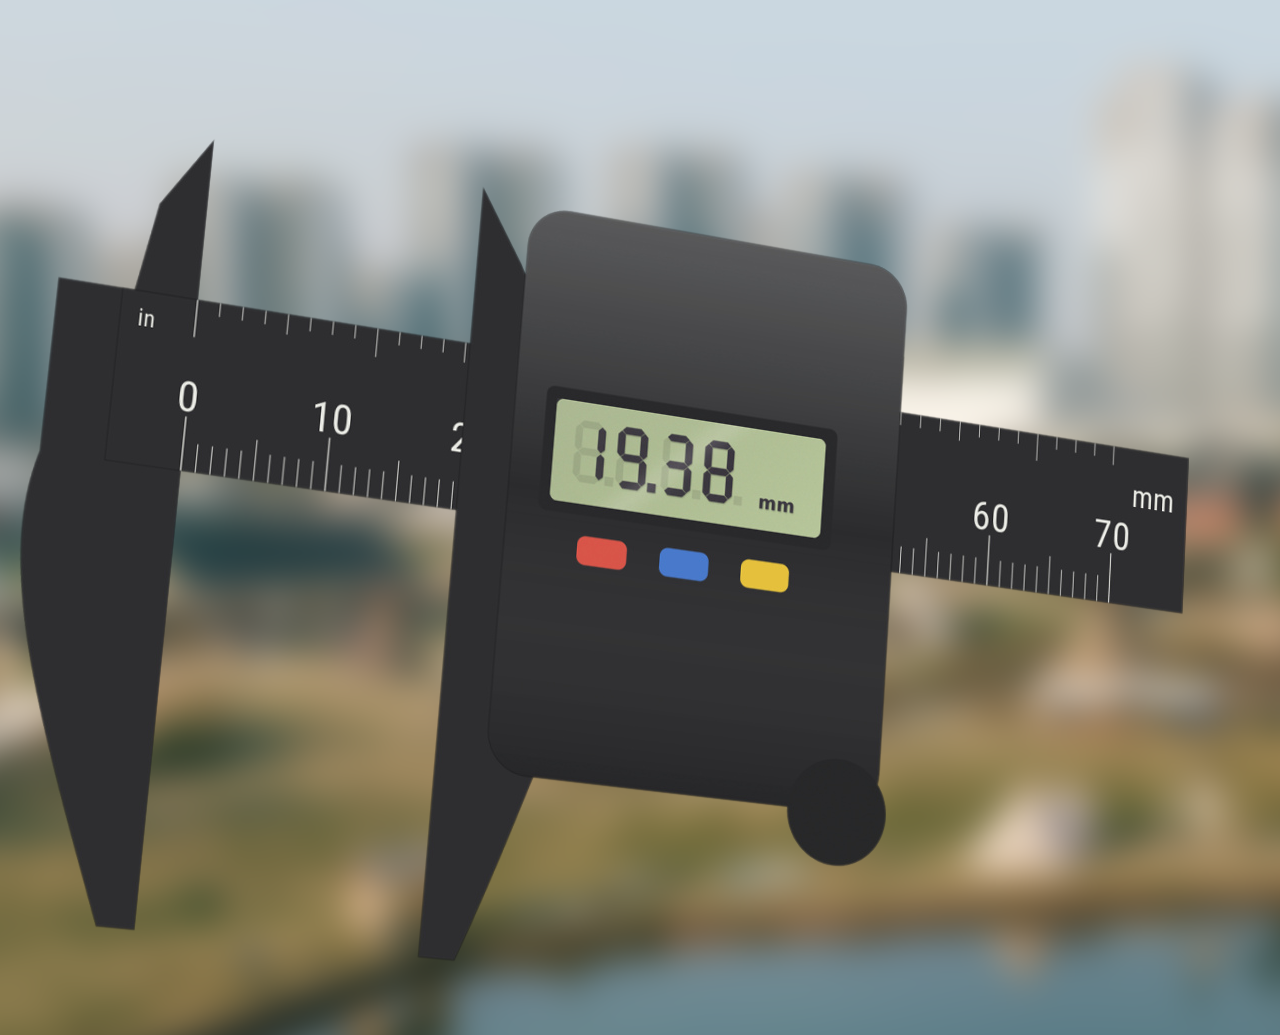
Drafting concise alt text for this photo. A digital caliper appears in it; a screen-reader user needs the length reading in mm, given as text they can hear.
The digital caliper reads 19.38 mm
